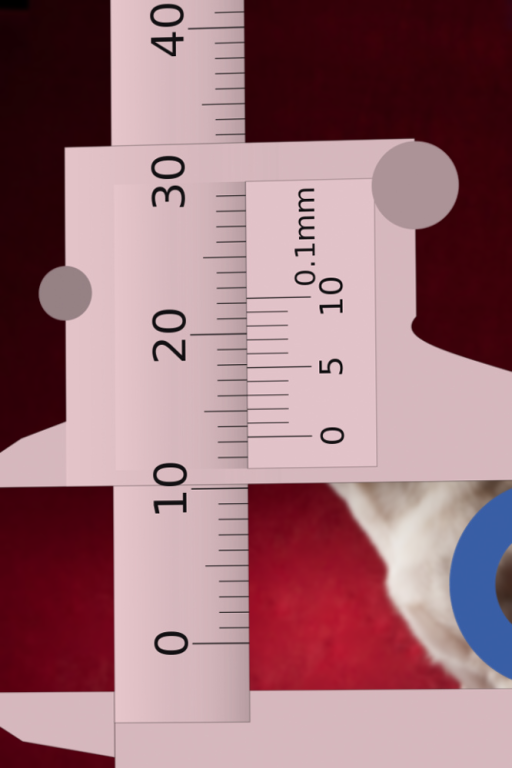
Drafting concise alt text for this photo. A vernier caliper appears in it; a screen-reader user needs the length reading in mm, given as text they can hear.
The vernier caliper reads 13.3 mm
